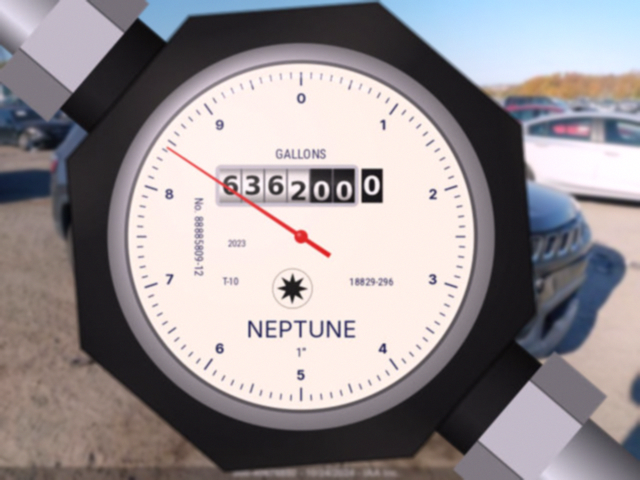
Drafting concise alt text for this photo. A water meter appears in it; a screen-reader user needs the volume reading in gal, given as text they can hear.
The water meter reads 6361998.4 gal
